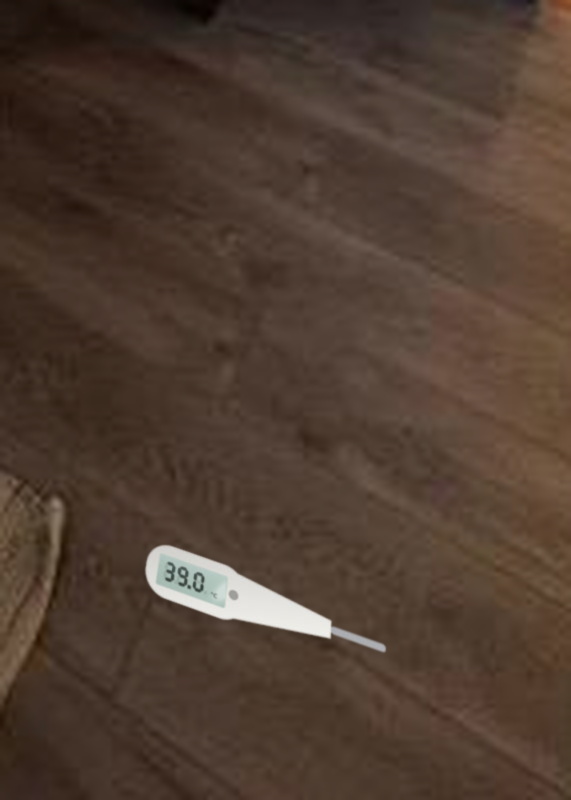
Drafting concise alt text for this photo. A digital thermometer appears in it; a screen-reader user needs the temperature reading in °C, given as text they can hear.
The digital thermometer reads 39.0 °C
